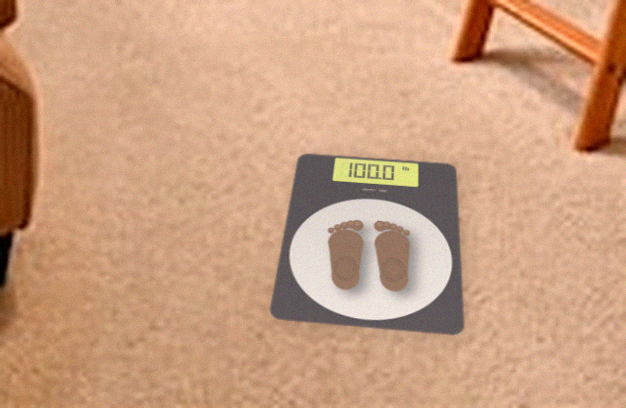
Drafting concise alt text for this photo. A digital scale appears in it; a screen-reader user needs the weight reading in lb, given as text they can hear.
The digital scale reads 100.0 lb
